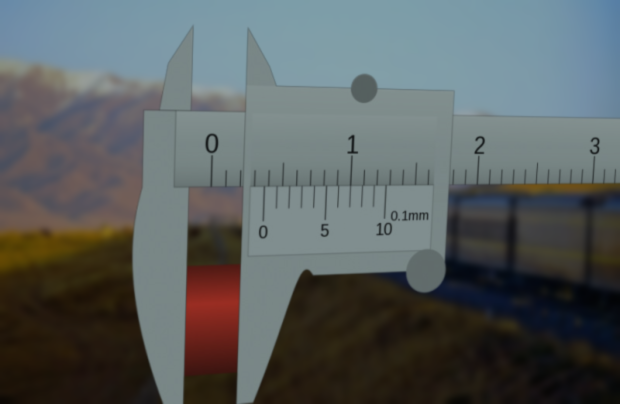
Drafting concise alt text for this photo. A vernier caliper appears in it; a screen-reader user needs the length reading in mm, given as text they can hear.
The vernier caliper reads 3.7 mm
